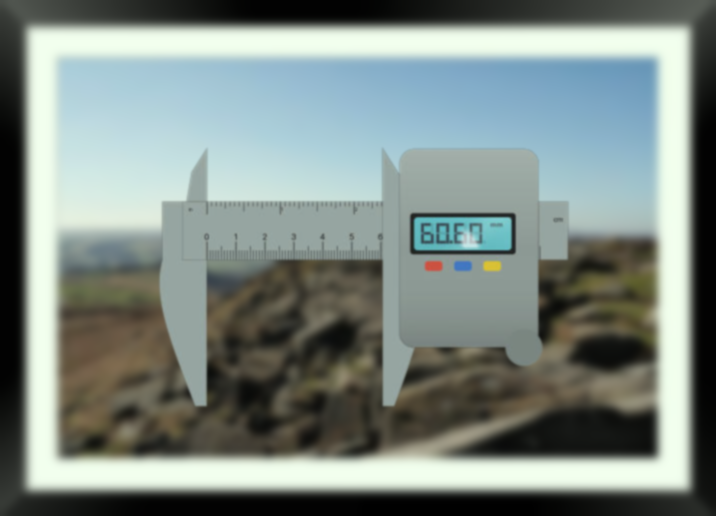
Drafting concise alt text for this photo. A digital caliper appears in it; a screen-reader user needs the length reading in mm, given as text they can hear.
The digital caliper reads 60.60 mm
